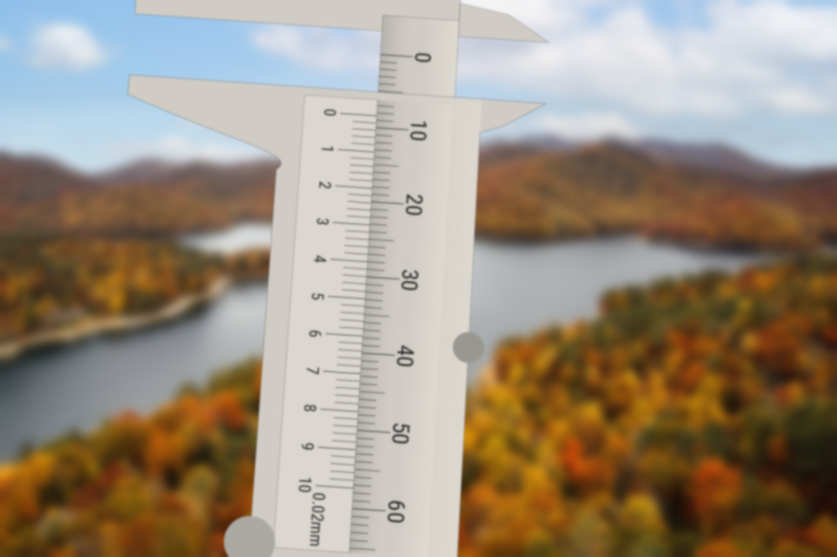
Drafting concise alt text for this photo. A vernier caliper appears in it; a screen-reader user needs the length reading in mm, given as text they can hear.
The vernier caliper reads 8.4 mm
